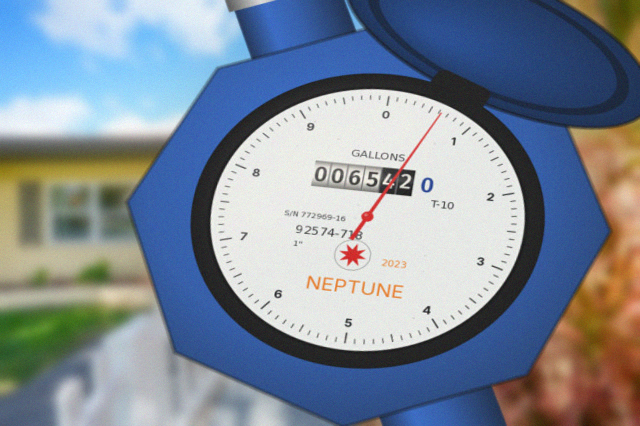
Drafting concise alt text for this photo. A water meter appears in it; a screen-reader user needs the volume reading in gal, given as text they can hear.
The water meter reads 65420.6 gal
